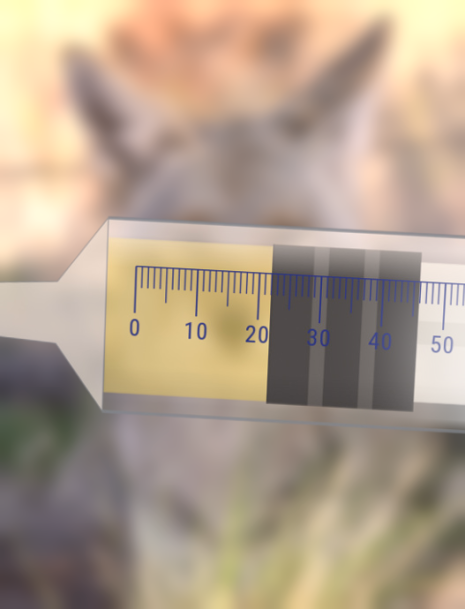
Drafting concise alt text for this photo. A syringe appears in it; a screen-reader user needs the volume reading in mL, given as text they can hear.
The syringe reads 22 mL
